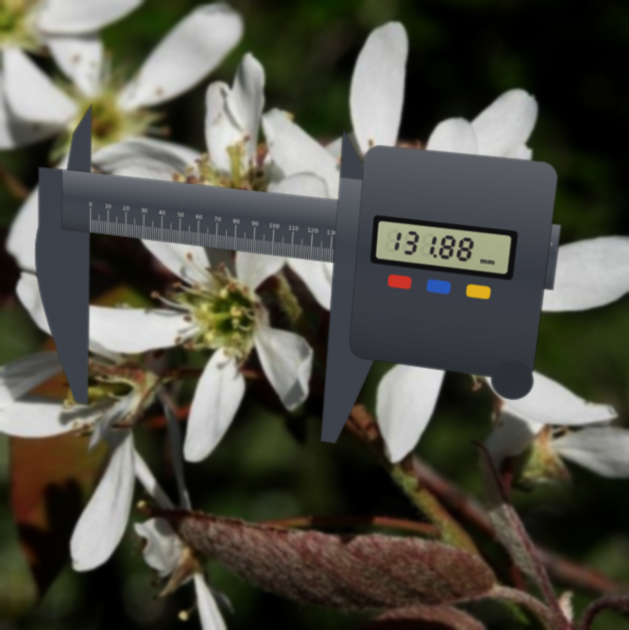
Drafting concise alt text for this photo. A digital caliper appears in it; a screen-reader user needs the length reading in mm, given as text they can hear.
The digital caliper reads 131.88 mm
